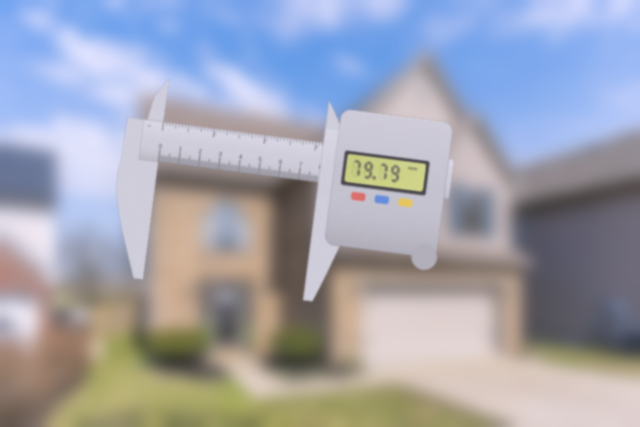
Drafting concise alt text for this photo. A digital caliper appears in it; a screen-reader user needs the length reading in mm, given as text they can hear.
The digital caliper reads 79.79 mm
